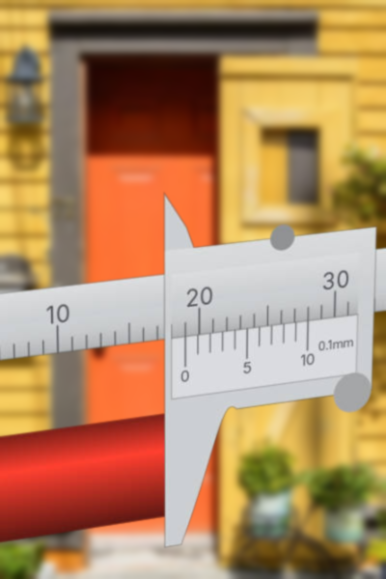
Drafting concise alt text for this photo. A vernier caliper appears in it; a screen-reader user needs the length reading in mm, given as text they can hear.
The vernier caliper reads 19.0 mm
